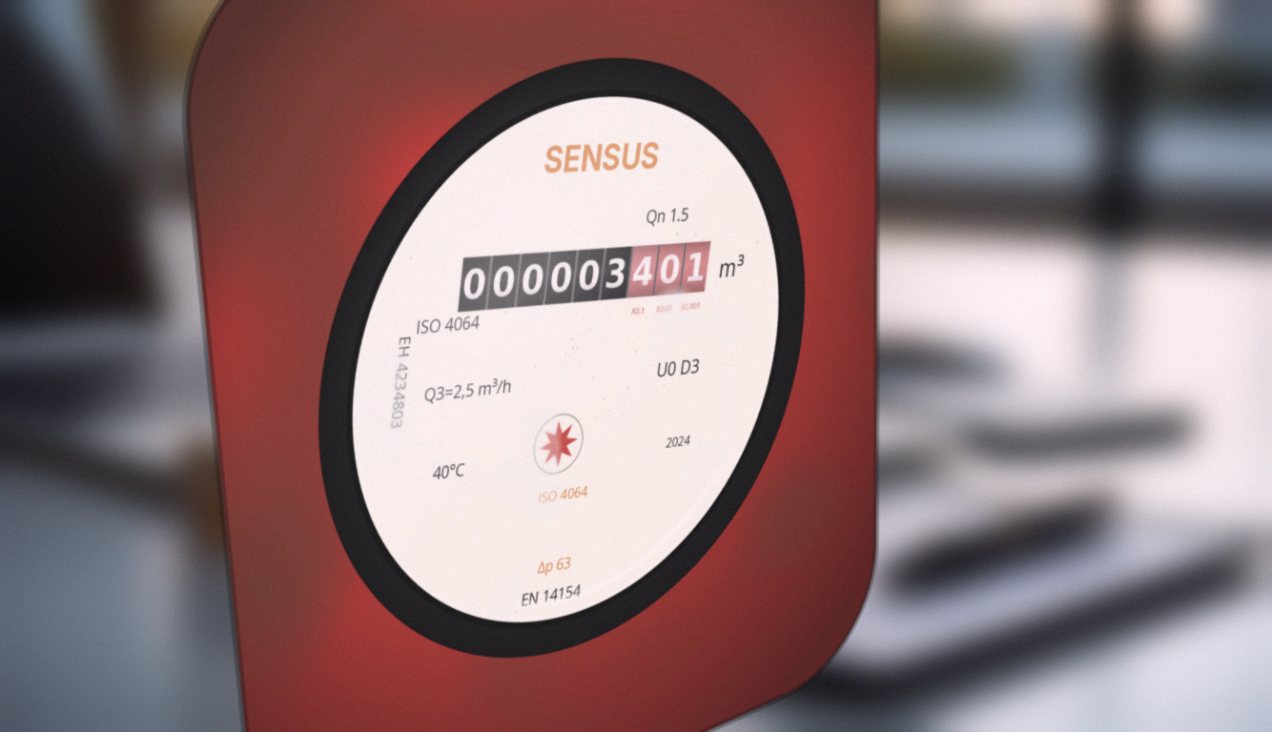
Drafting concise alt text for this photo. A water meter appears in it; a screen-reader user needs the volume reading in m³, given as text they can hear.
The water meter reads 3.401 m³
